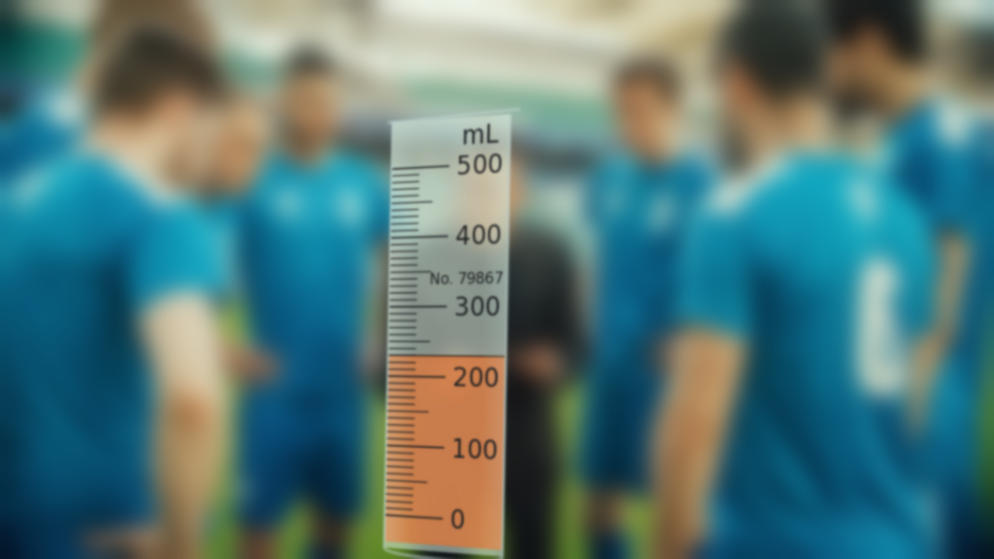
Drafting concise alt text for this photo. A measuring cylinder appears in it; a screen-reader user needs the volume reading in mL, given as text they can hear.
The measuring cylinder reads 230 mL
